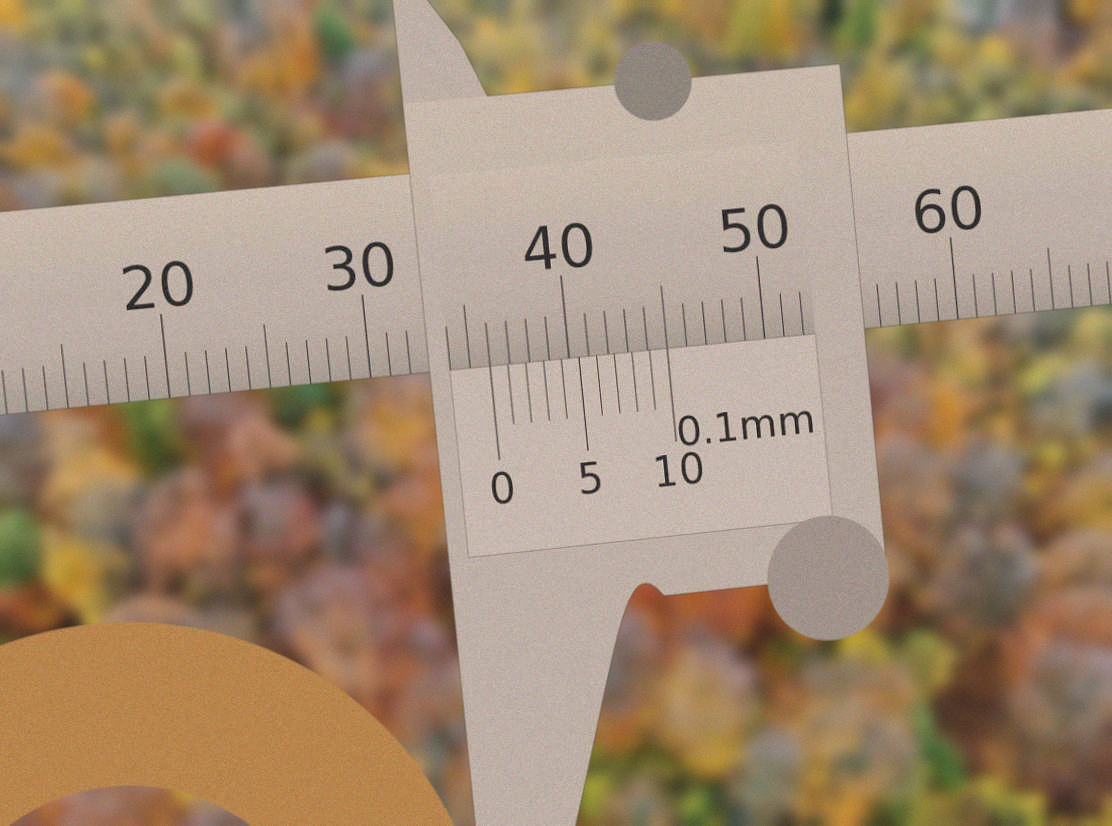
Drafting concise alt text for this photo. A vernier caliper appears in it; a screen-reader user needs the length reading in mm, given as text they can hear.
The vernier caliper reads 36.0 mm
